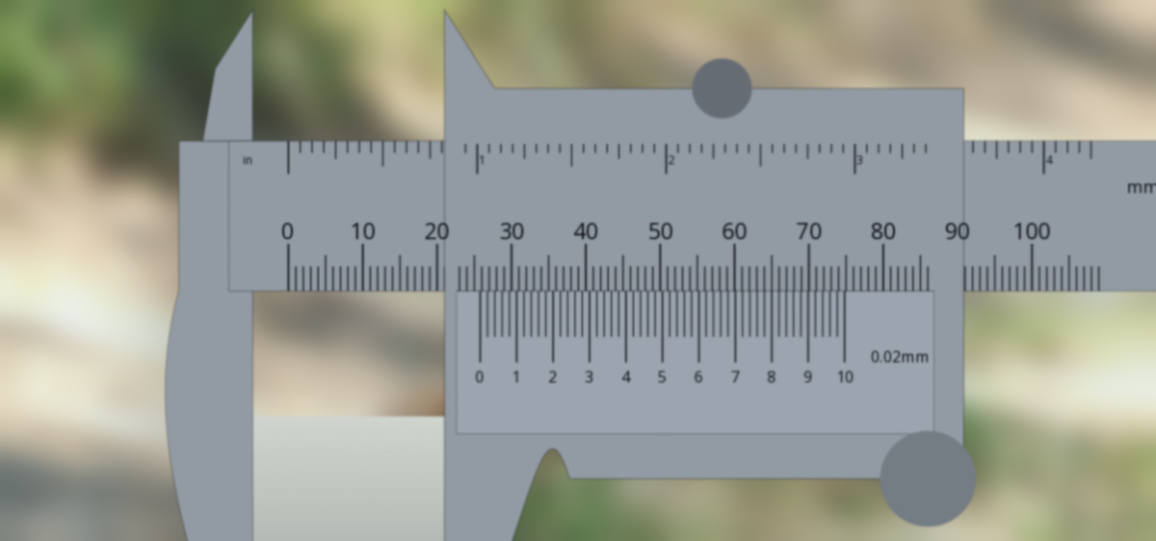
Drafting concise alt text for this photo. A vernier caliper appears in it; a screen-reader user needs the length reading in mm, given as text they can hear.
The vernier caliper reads 25.8 mm
